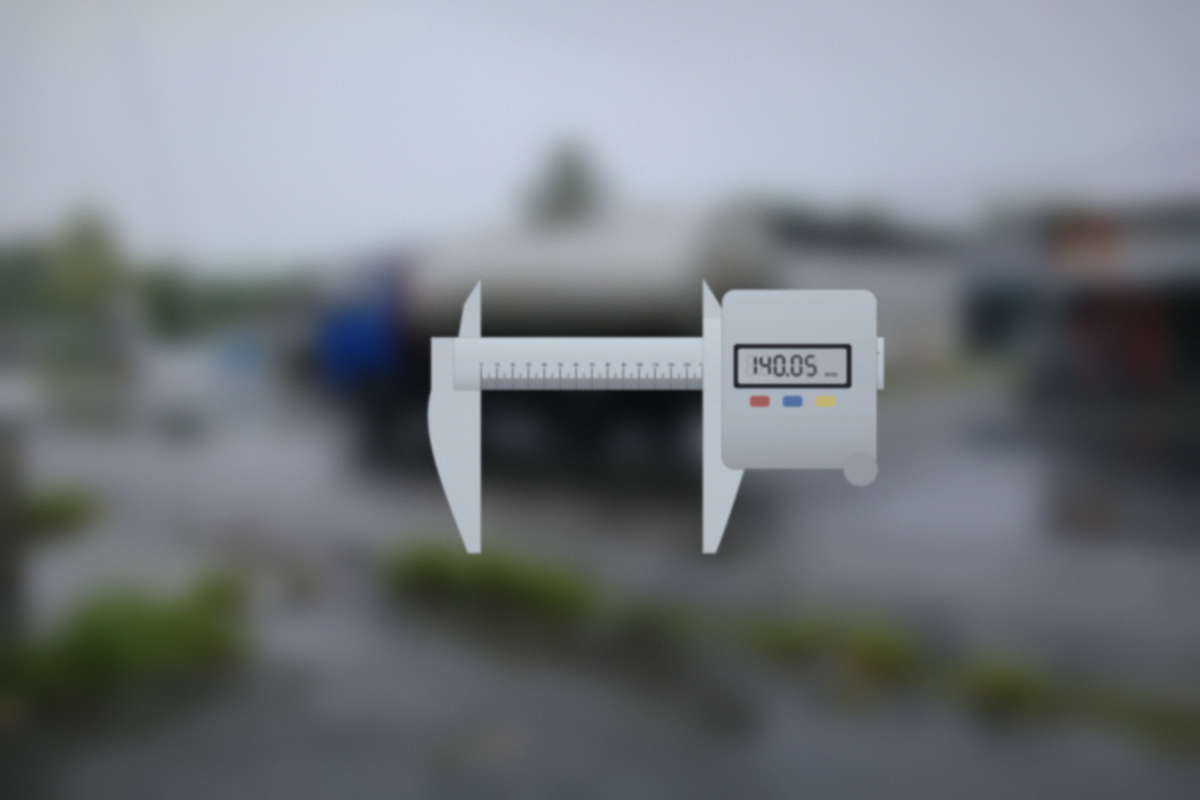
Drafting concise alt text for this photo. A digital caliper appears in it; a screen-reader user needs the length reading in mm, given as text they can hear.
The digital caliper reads 140.05 mm
